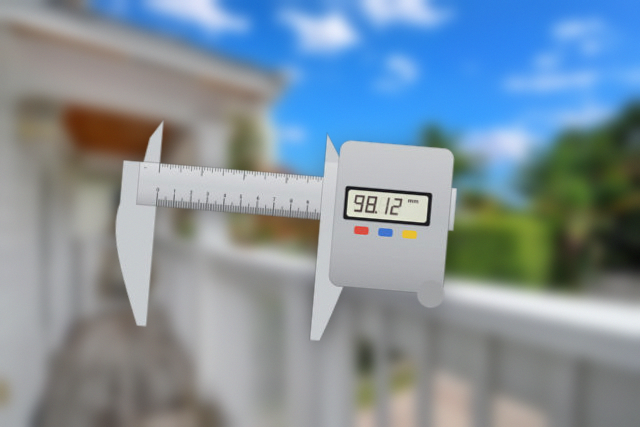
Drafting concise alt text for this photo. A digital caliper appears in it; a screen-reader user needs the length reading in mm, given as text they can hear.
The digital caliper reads 98.12 mm
